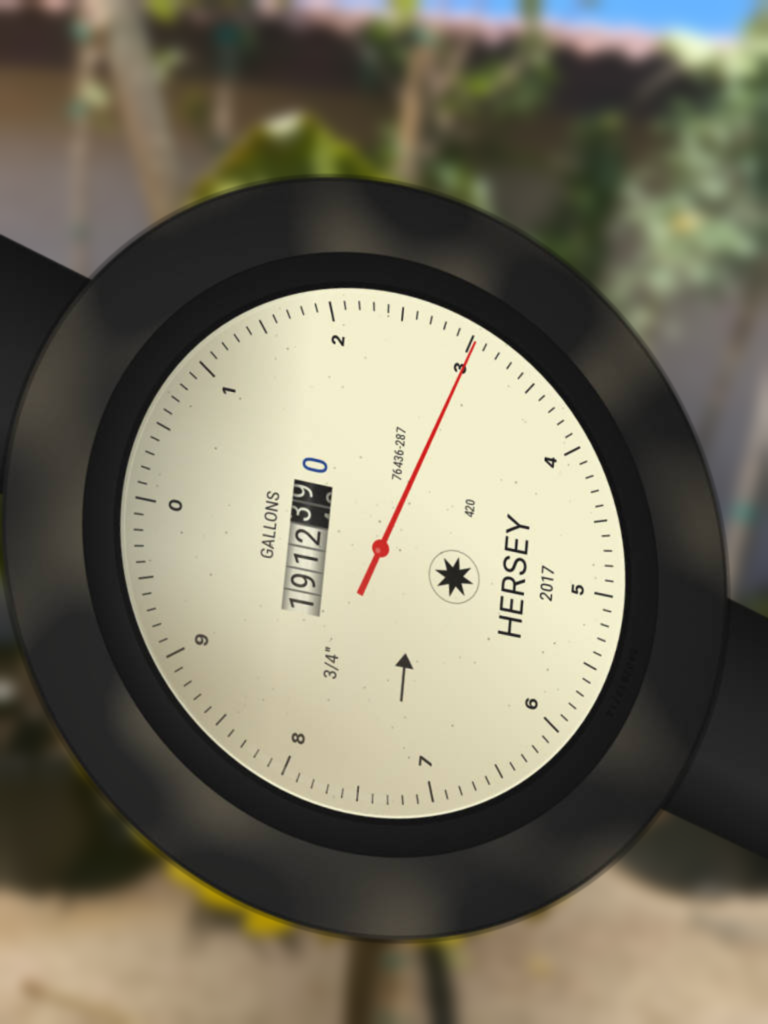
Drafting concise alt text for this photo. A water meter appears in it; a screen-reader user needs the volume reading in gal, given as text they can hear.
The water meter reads 1912393.0 gal
